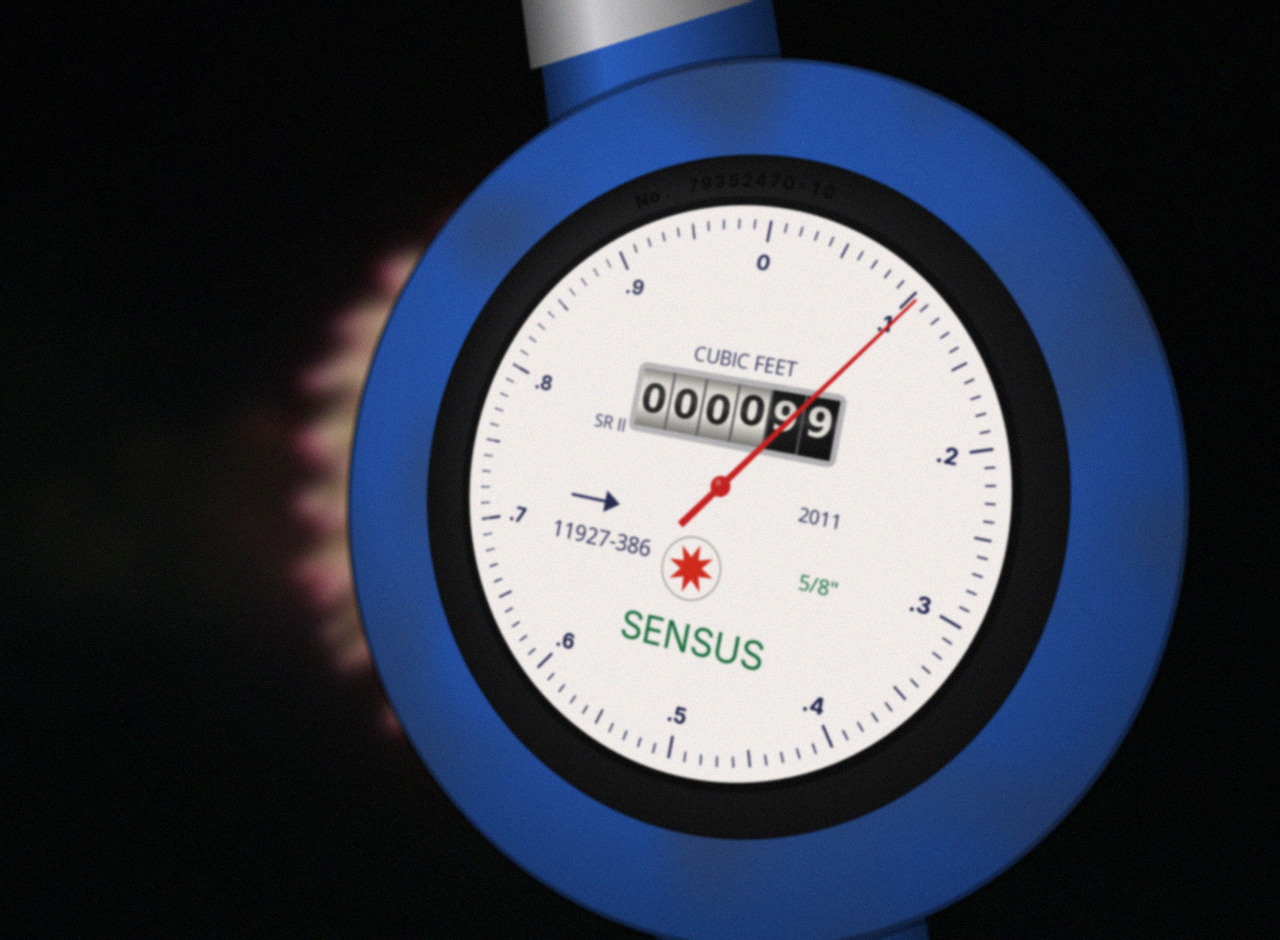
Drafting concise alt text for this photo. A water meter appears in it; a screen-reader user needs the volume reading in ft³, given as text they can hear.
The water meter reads 99.10 ft³
